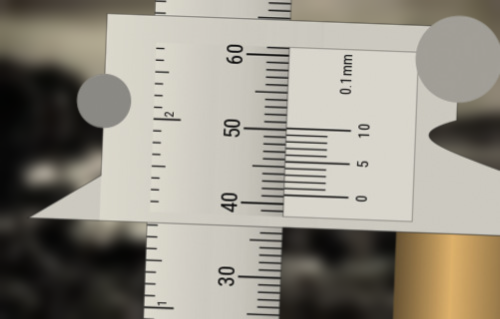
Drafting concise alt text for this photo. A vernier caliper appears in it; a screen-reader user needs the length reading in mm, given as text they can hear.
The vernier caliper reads 41.2 mm
